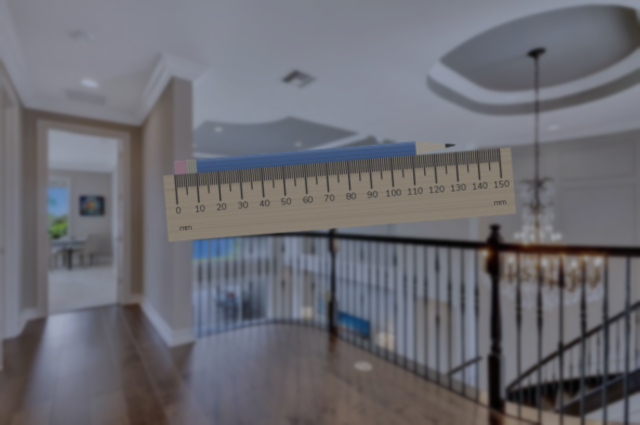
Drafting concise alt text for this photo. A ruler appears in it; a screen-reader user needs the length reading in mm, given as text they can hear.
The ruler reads 130 mm
